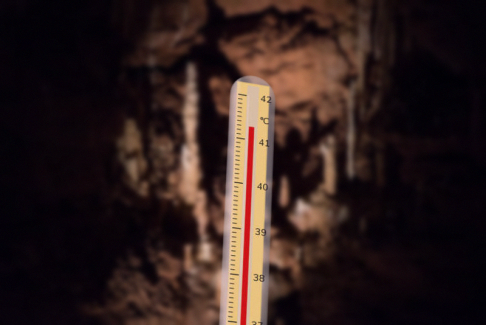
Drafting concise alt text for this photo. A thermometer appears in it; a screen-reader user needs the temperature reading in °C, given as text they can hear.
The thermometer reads 41.3 °C
